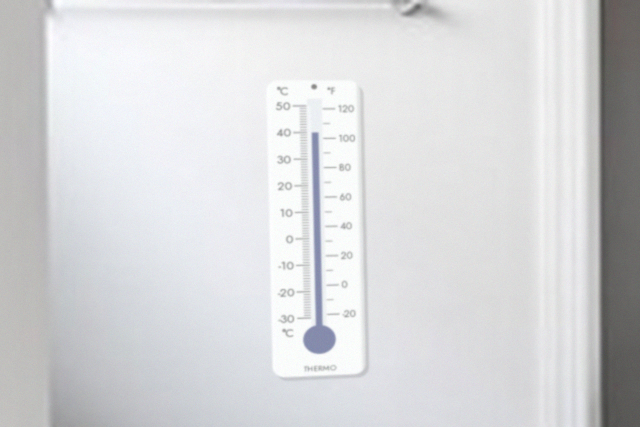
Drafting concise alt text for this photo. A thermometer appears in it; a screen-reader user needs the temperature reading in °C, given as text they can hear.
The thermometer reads 40 °C
